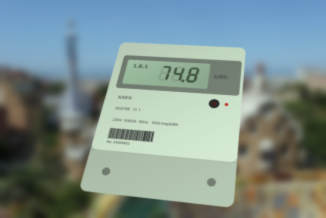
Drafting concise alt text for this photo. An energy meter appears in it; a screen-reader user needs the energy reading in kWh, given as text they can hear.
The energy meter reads 74.8 kWh
